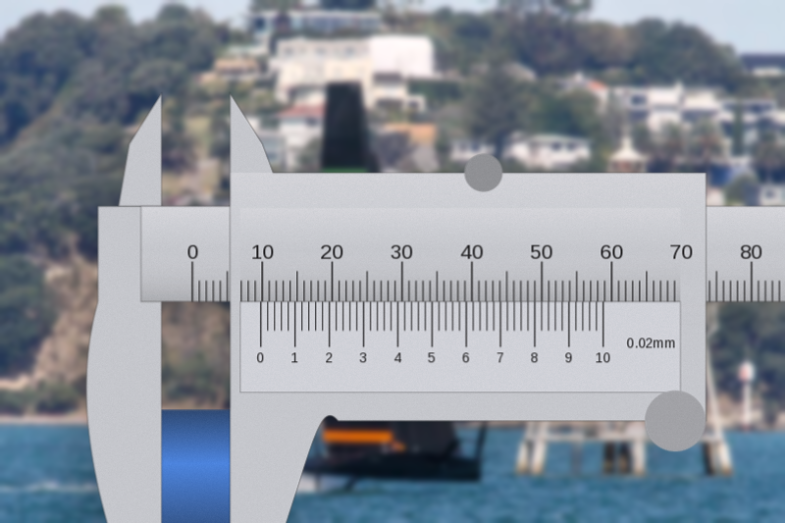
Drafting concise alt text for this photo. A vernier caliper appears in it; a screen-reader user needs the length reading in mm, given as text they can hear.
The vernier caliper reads 9.8 mm
